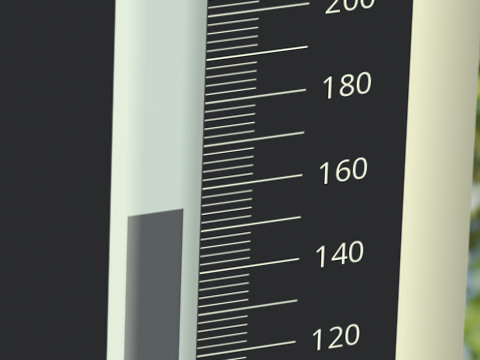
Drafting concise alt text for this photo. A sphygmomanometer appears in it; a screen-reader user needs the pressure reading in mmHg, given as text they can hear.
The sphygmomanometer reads 156 mmHg
